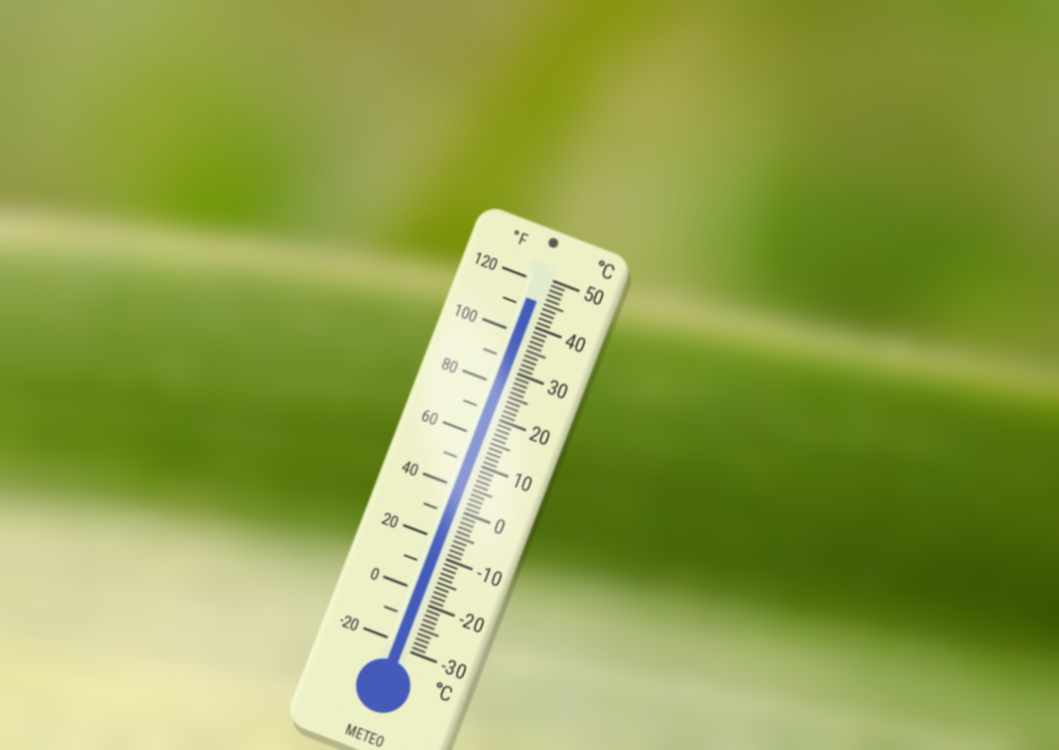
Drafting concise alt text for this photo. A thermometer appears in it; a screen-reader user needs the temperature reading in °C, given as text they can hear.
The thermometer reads 45 °C
